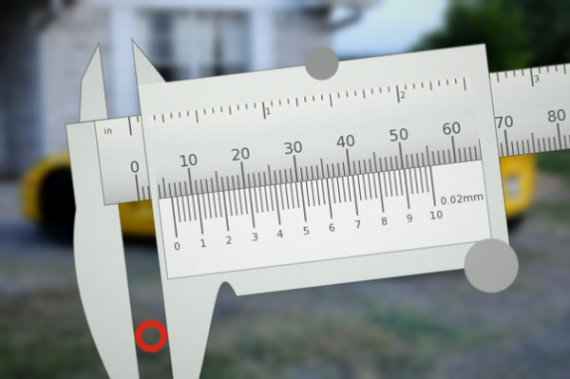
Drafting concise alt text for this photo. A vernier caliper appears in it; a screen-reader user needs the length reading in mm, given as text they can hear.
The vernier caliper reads 6.2 mm
